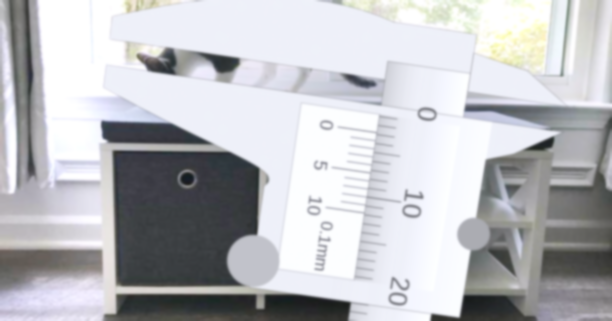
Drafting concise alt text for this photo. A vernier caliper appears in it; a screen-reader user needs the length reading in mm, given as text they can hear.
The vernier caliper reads 2.8 mm
